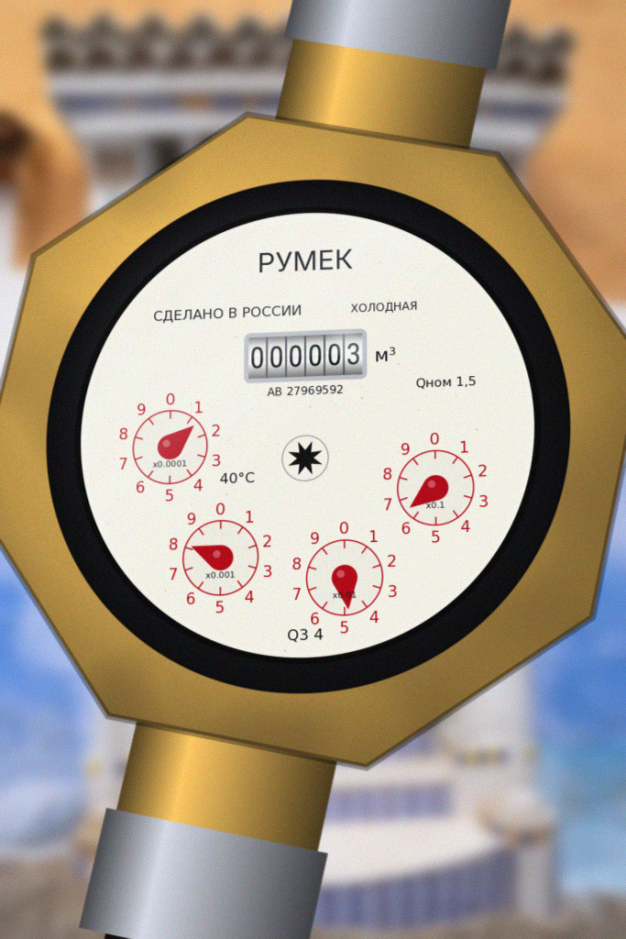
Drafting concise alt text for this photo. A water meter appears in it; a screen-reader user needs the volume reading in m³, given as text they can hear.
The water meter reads 3.6481 m³
